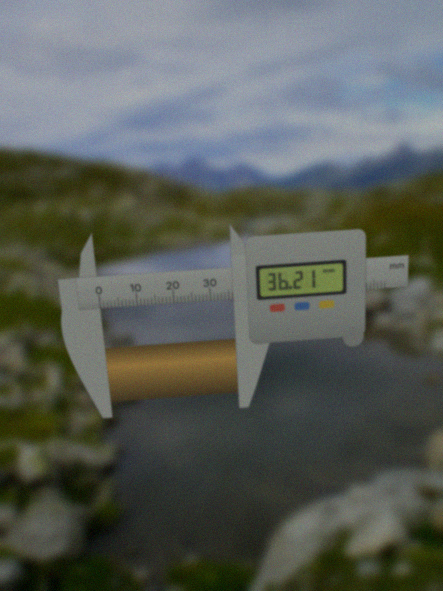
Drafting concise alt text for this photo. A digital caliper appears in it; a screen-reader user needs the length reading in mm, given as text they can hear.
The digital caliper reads 36.21 mm
